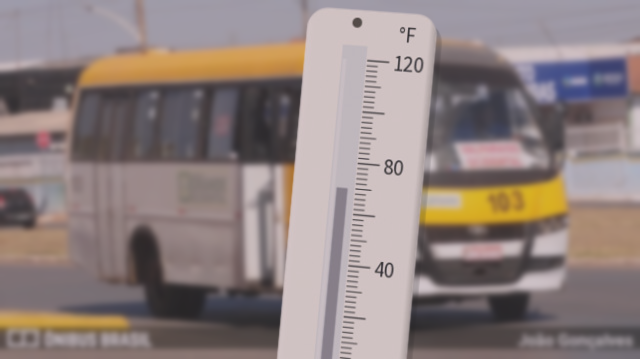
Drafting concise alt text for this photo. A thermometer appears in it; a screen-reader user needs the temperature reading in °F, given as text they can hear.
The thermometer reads 70 °F
